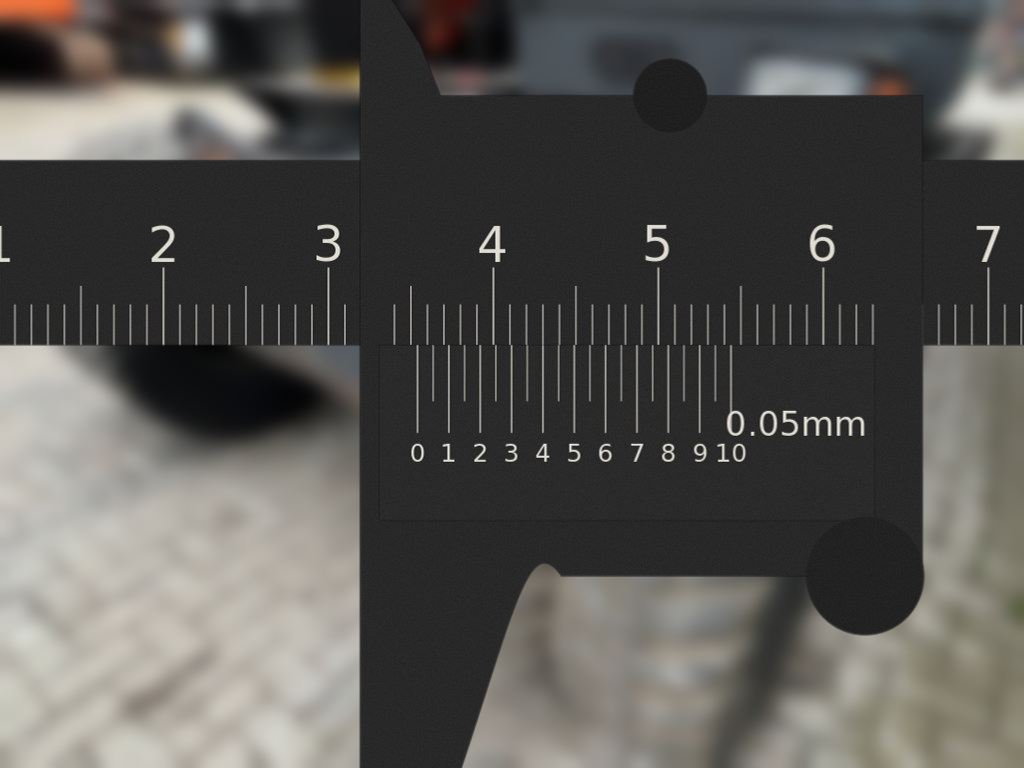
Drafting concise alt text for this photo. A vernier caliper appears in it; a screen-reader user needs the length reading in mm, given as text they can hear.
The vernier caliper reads 35.4 mm
